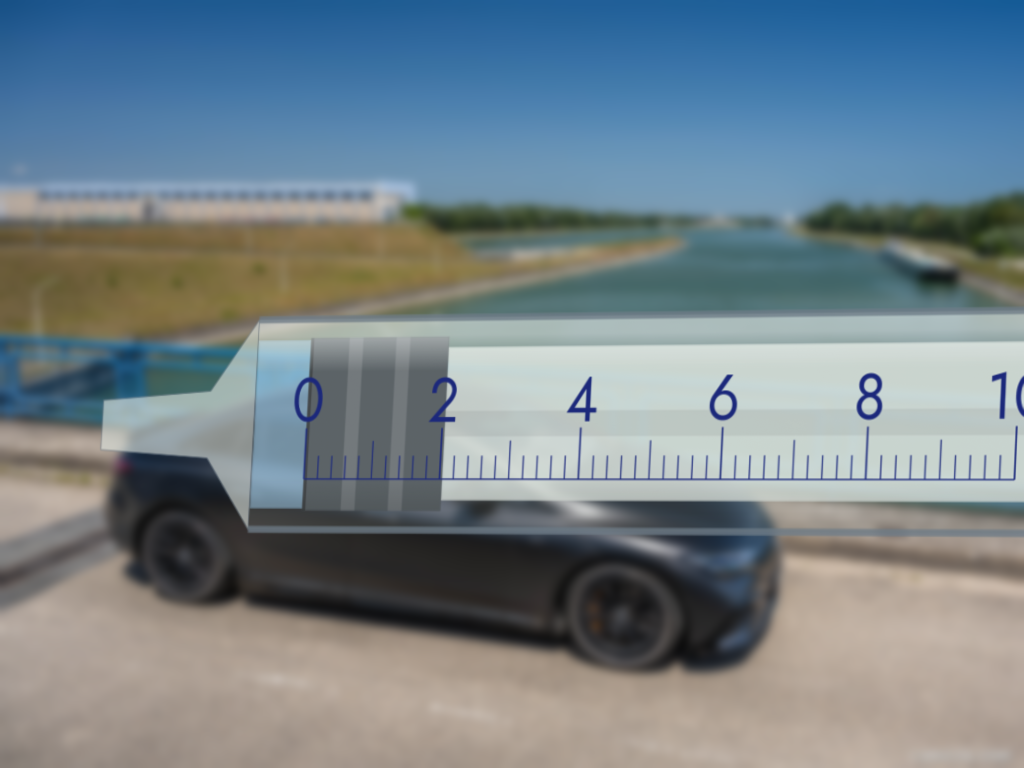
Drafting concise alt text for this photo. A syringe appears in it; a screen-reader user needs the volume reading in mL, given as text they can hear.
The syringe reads 0 mL
